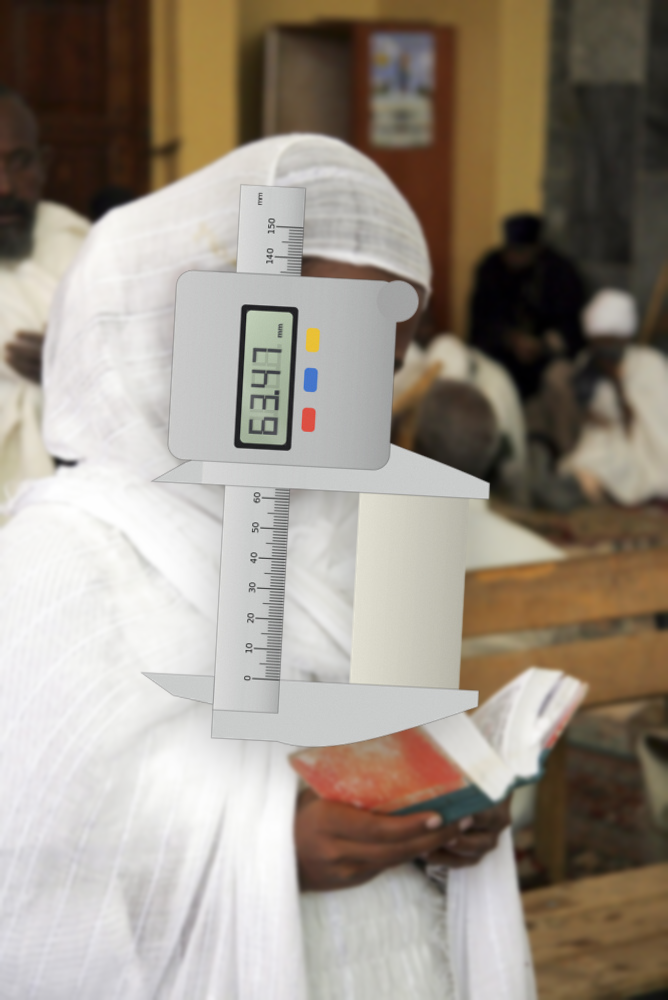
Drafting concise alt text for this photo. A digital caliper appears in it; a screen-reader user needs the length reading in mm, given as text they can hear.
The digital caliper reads 63.47 mm
